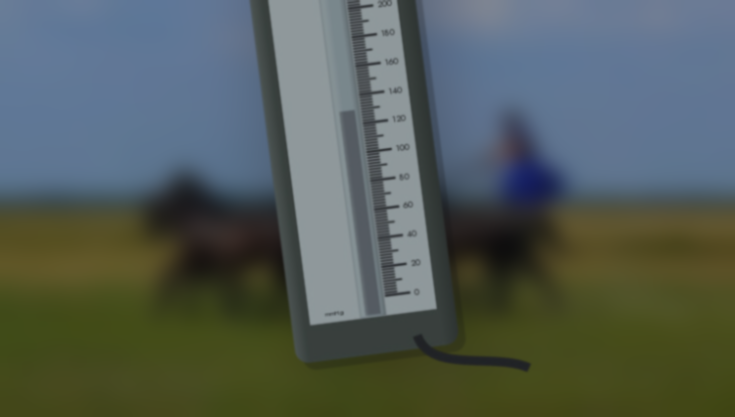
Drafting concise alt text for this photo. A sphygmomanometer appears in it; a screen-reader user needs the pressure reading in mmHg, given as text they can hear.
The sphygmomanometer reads 130 mmHg
